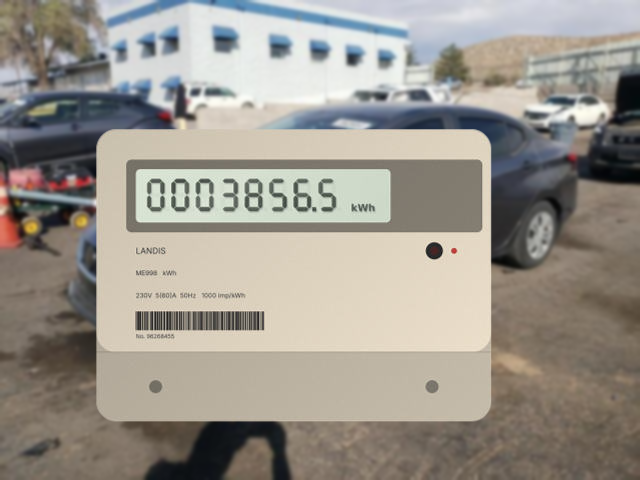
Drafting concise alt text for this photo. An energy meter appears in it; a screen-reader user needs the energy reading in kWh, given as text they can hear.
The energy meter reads 3856.5 kWh
